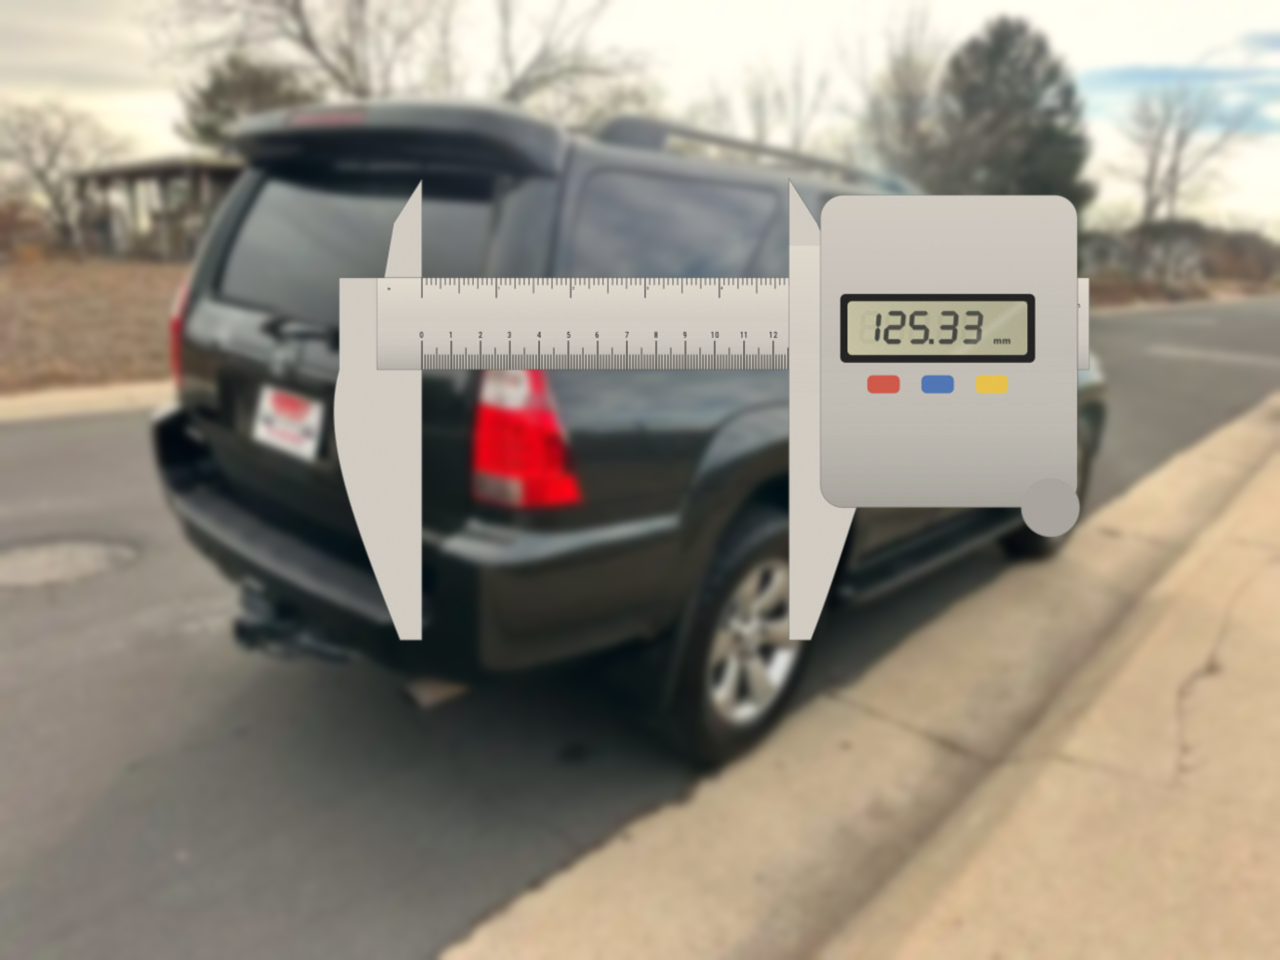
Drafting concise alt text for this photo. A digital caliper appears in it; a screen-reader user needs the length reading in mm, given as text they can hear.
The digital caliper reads 125.33 mm
